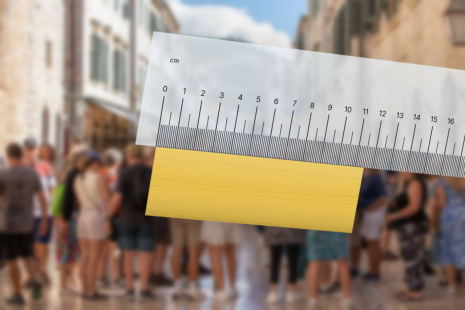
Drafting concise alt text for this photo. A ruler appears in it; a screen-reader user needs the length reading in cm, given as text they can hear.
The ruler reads 11.5 cm
